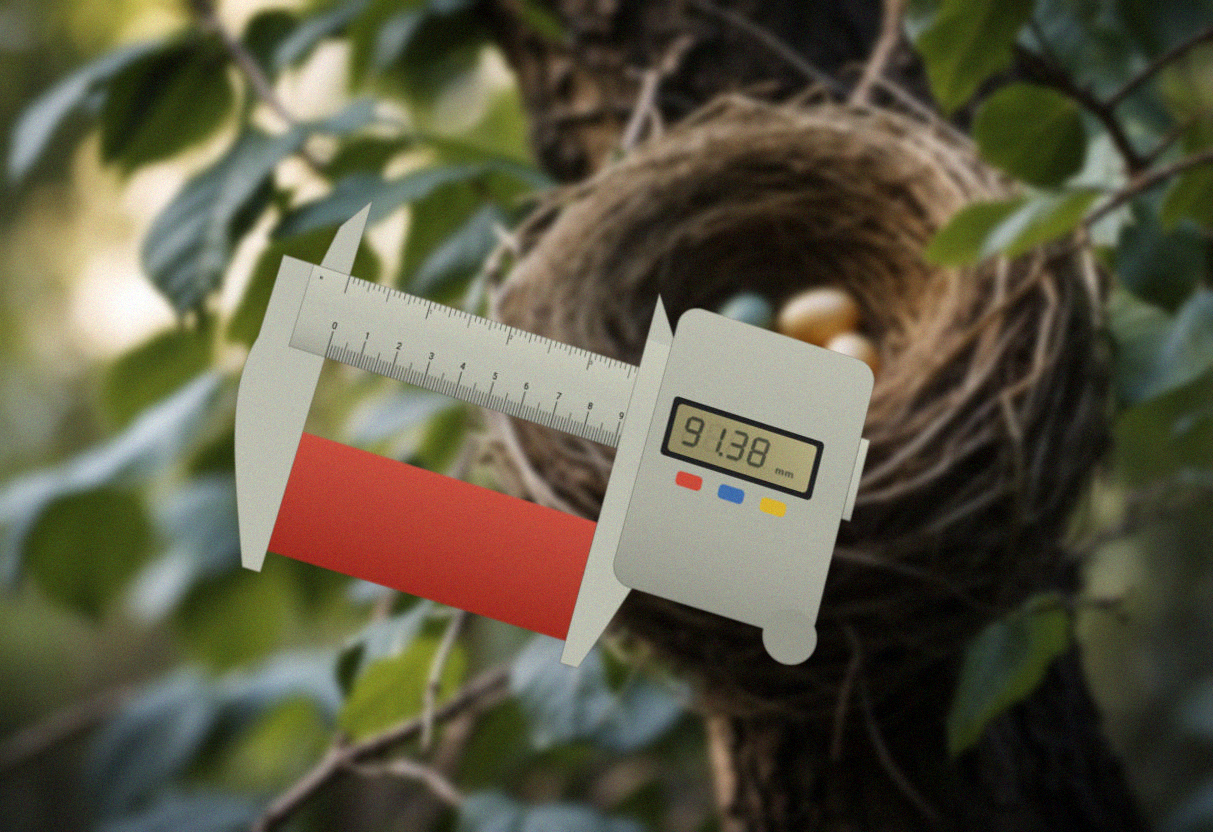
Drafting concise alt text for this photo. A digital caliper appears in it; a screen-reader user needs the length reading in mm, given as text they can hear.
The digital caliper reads 91.38 mm
